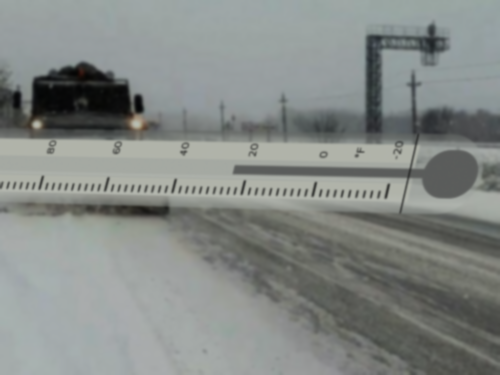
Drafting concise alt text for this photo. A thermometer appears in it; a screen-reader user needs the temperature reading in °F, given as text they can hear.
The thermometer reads 24 °F
